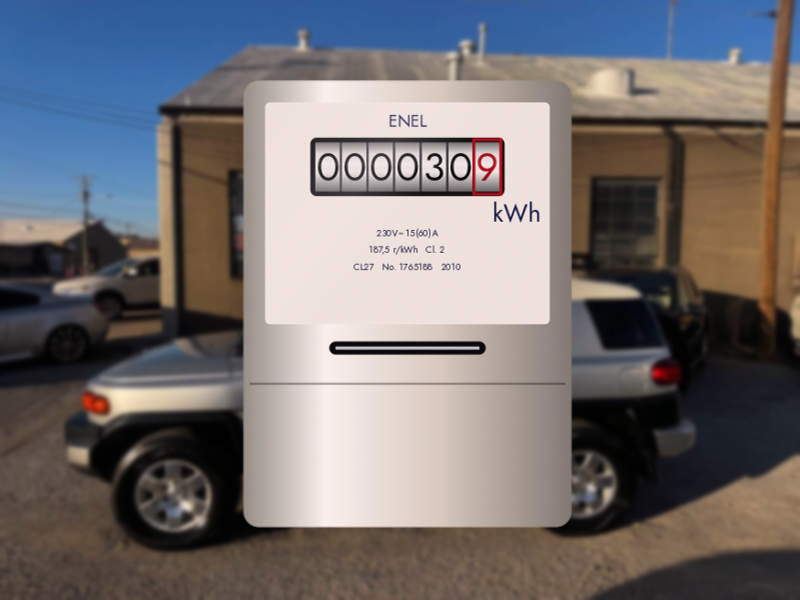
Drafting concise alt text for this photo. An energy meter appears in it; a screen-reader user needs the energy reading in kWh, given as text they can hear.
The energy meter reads 30.9 kWh
